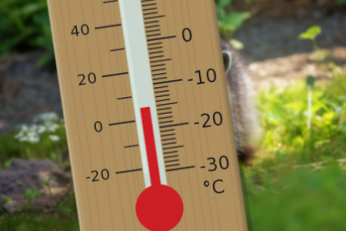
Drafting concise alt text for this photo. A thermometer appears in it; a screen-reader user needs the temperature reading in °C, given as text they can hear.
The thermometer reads -15 °C
